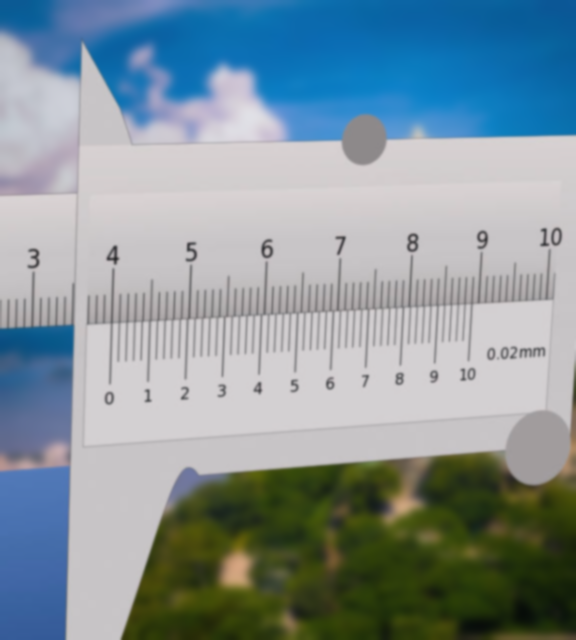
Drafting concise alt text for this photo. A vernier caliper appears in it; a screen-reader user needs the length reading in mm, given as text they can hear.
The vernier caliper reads 40.0 mm
